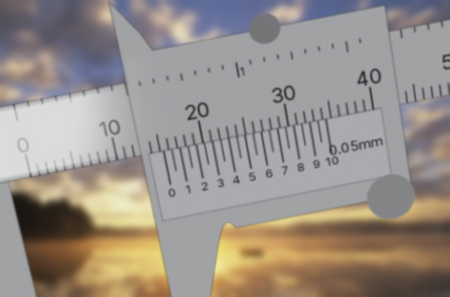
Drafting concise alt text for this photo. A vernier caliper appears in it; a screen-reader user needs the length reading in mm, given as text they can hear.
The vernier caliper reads 15.4 mm
